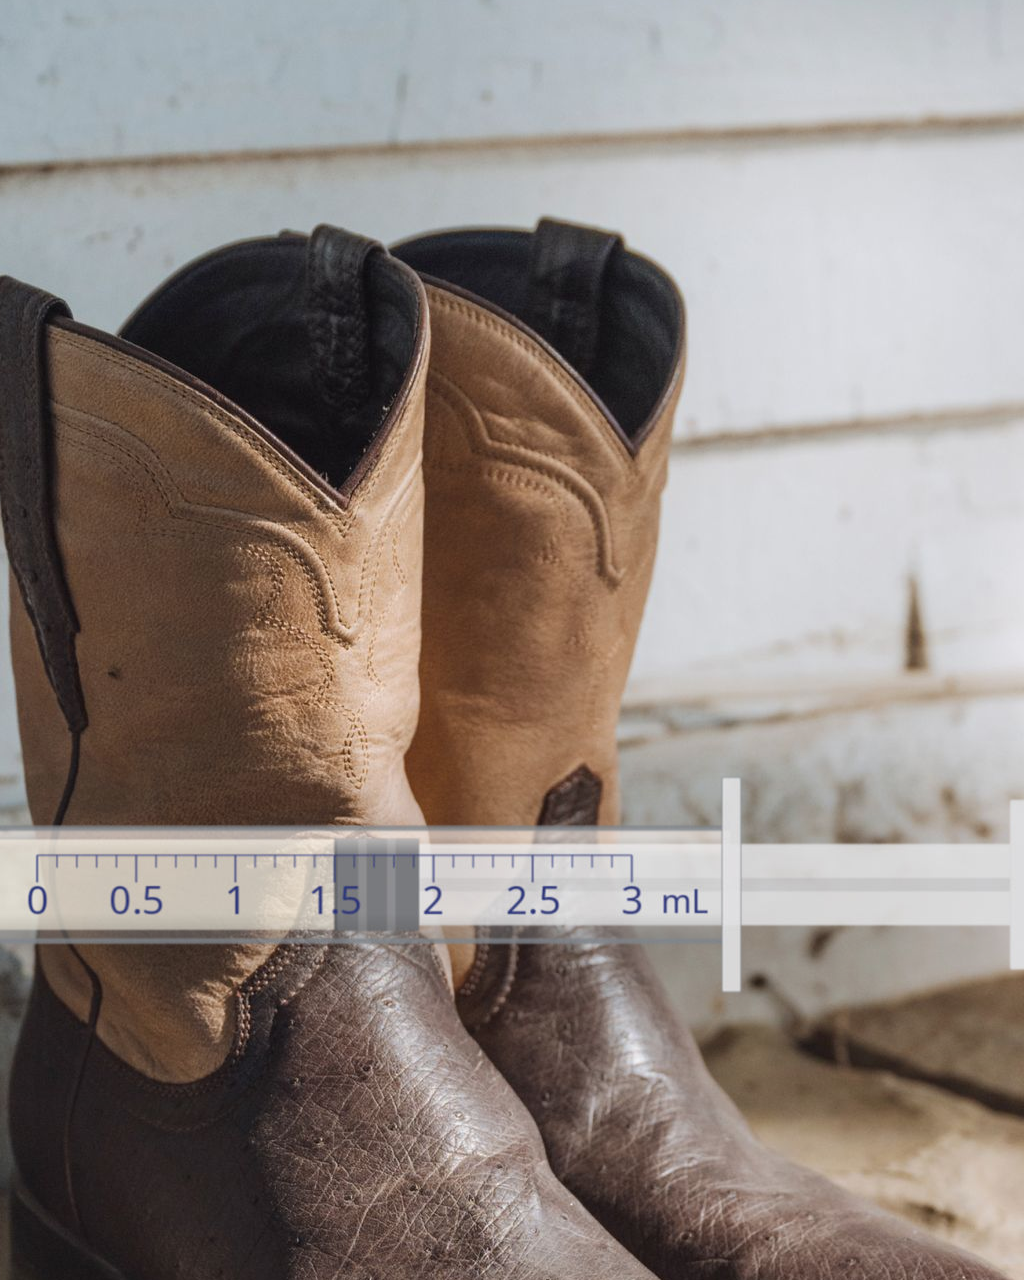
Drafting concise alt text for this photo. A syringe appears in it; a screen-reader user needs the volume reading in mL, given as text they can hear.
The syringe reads 1.5 mL
